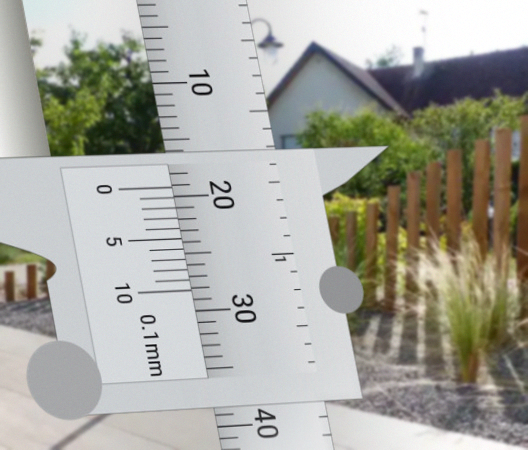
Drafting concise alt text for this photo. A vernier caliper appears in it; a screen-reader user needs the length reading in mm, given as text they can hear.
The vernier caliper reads 19.2 mm
